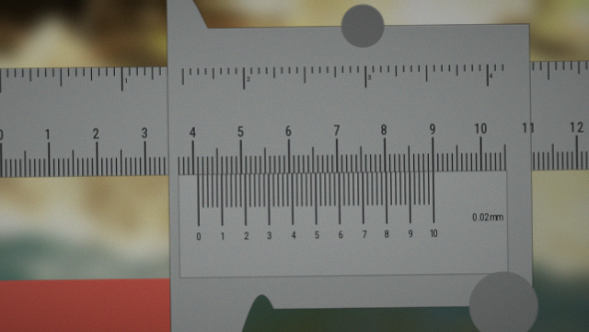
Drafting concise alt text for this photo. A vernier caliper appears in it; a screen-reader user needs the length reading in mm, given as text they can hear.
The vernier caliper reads 41.0 mm
